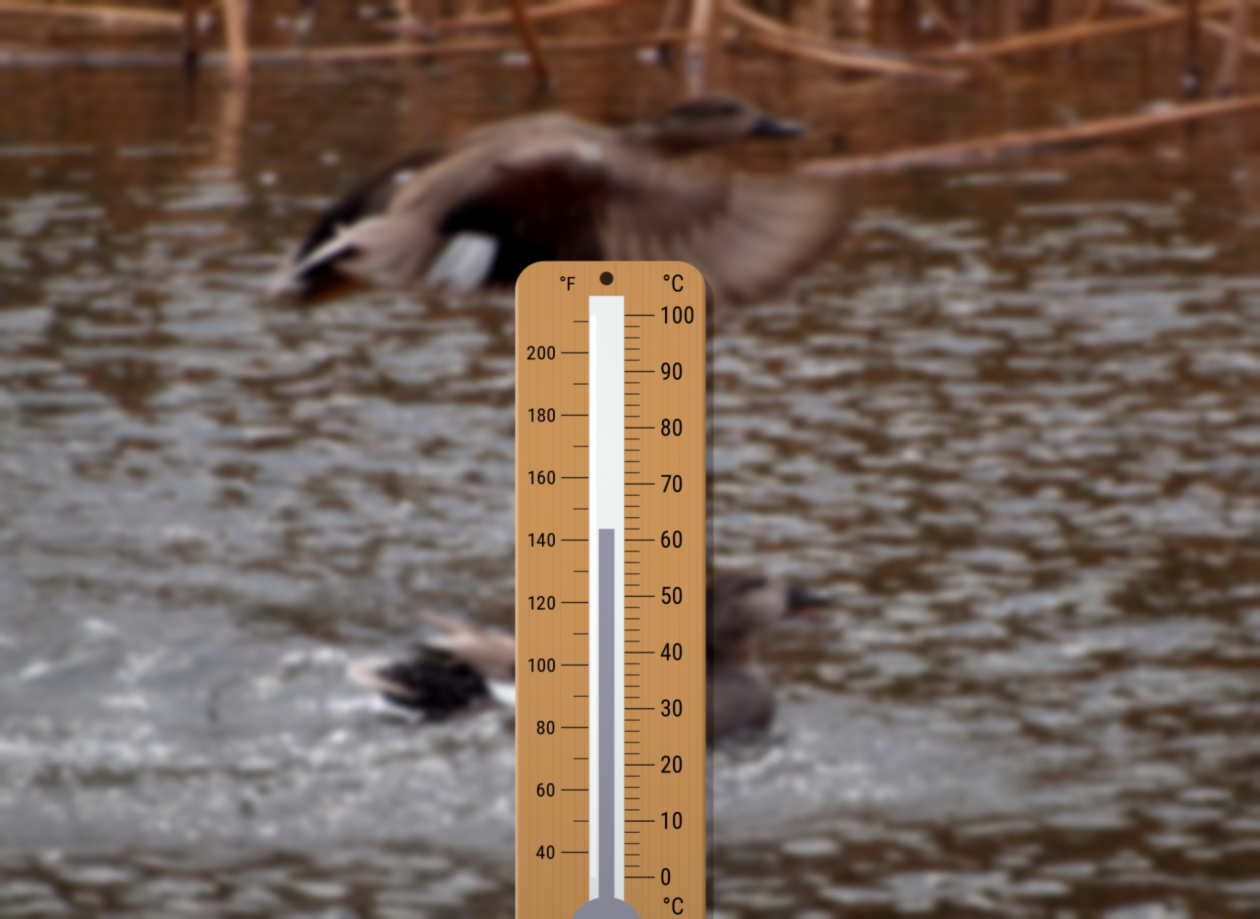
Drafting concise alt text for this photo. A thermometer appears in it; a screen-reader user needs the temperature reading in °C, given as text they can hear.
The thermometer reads 62 °C
